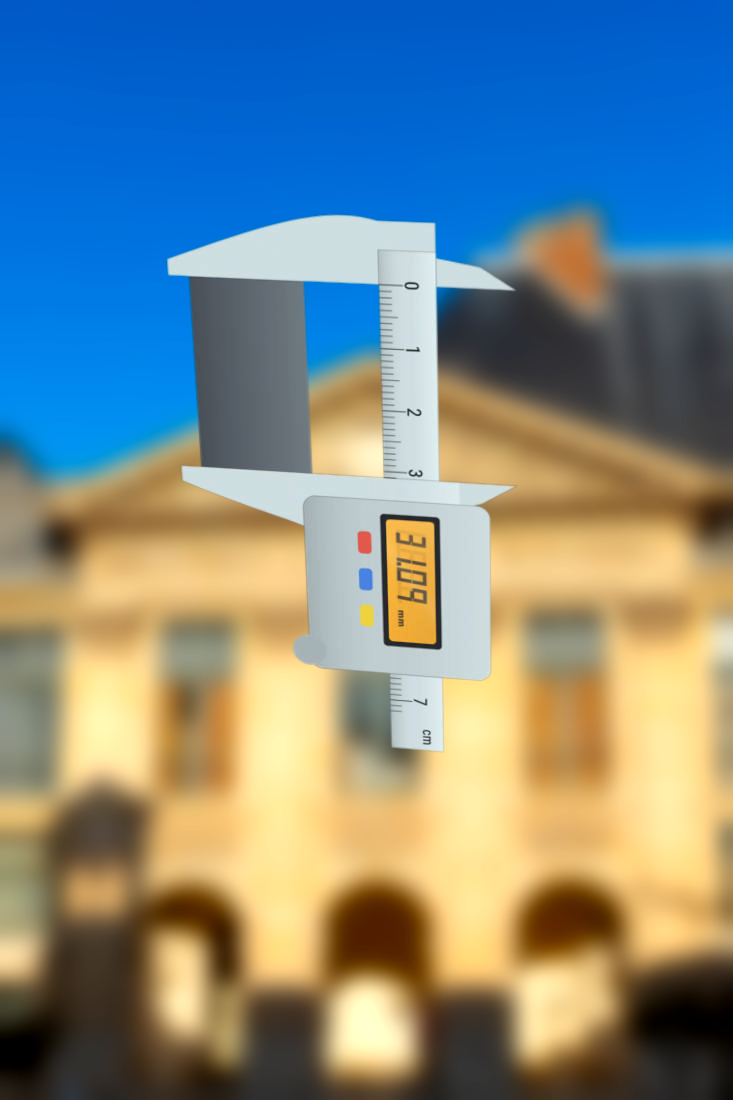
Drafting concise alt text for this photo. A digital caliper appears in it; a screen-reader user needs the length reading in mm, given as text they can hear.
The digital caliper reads 31.09 mm
